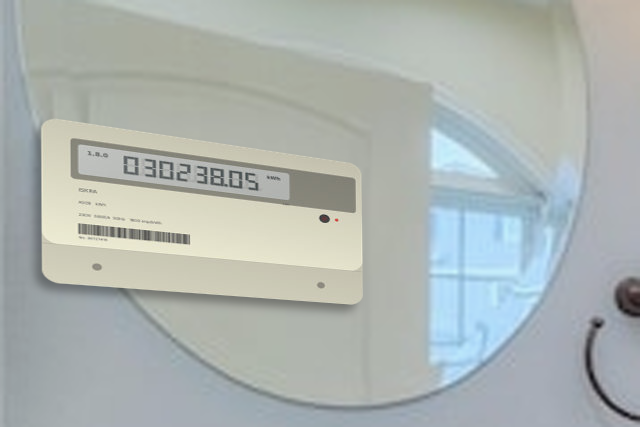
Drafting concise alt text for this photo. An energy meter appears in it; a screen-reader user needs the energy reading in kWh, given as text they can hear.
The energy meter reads 30238.05 kWh
